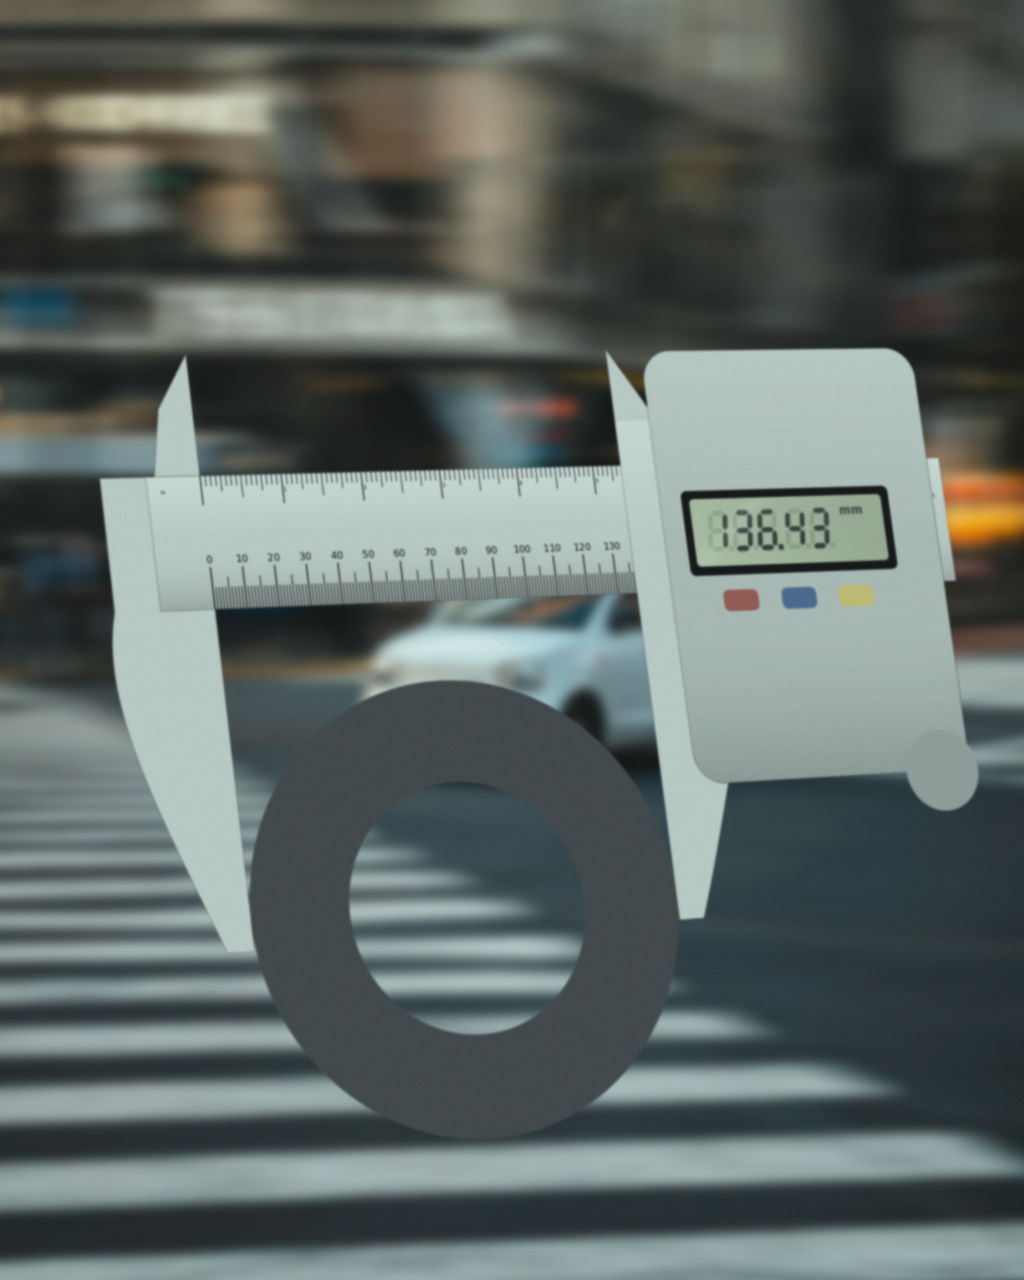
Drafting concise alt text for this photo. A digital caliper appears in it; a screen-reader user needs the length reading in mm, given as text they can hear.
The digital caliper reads 136.43 mm
